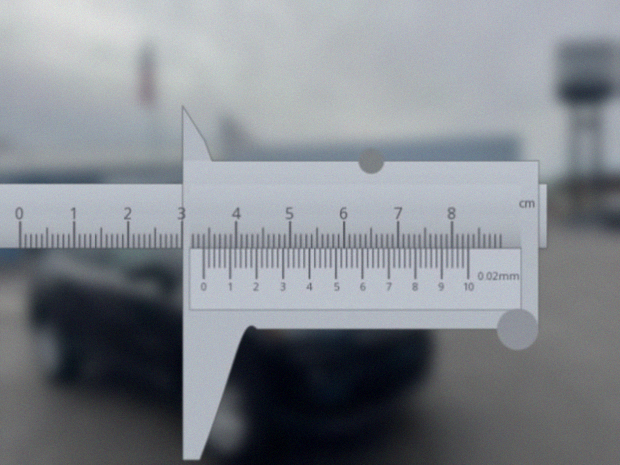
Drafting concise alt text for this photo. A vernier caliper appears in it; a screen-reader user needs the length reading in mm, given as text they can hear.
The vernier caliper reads 34.0 mm
